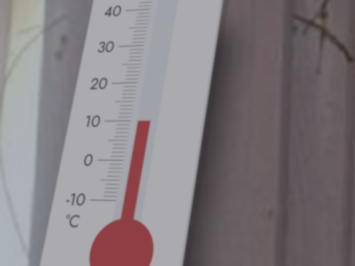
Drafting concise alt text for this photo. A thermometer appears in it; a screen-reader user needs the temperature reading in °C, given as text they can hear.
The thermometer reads 10 °C
